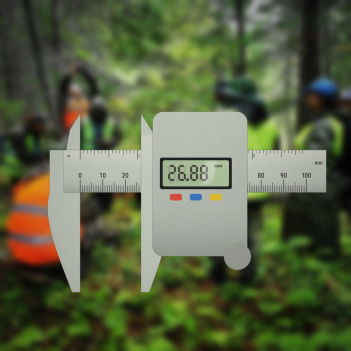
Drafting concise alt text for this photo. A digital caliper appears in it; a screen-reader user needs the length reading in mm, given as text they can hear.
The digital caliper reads 26.88 mm
